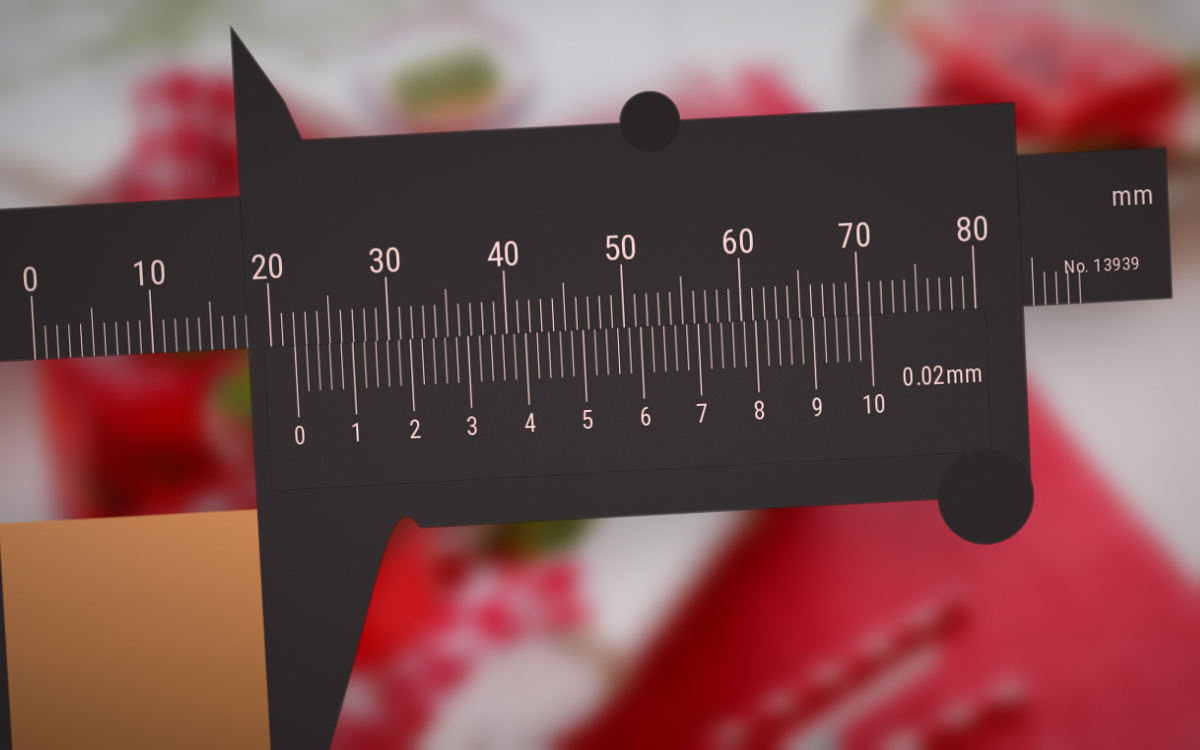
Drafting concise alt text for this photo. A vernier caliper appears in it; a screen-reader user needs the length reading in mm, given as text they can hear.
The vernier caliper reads 22.0 mm
